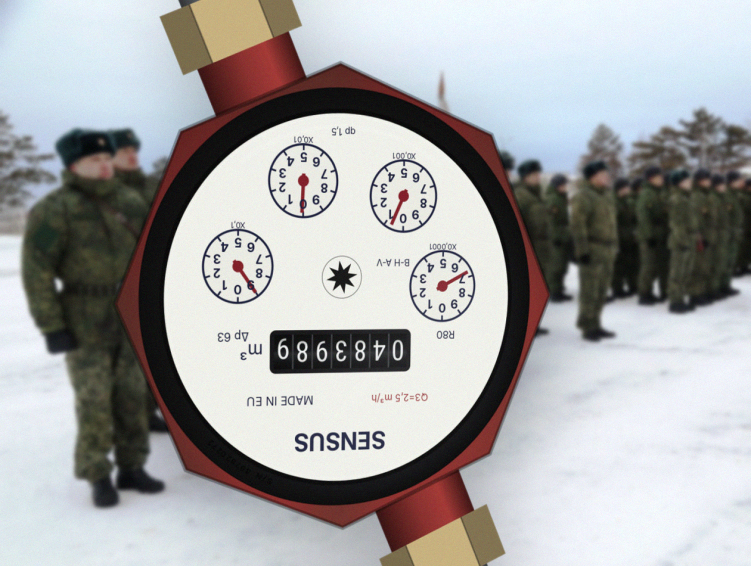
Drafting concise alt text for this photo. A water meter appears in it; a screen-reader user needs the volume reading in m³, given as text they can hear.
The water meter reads 483988.9006 m³
